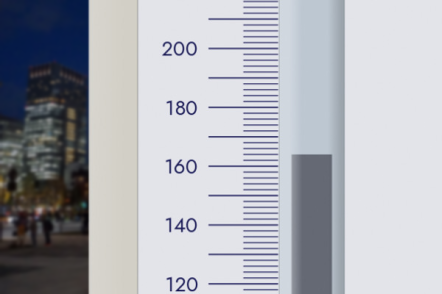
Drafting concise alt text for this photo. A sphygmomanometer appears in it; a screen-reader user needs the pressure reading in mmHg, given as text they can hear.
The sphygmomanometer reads 164 mmHg
